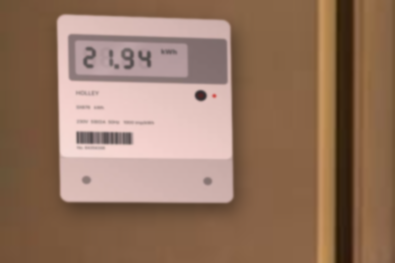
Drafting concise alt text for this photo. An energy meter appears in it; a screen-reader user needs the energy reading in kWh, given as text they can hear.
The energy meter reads 21.94 kWh
